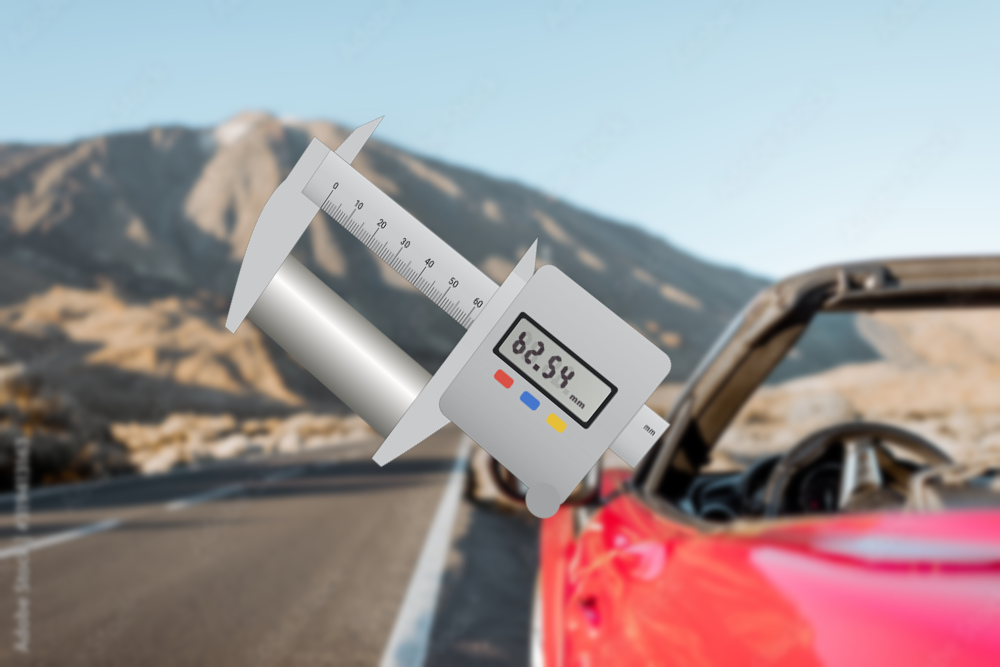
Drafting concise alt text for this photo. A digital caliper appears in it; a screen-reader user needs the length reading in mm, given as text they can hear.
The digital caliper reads 62.54 mm
